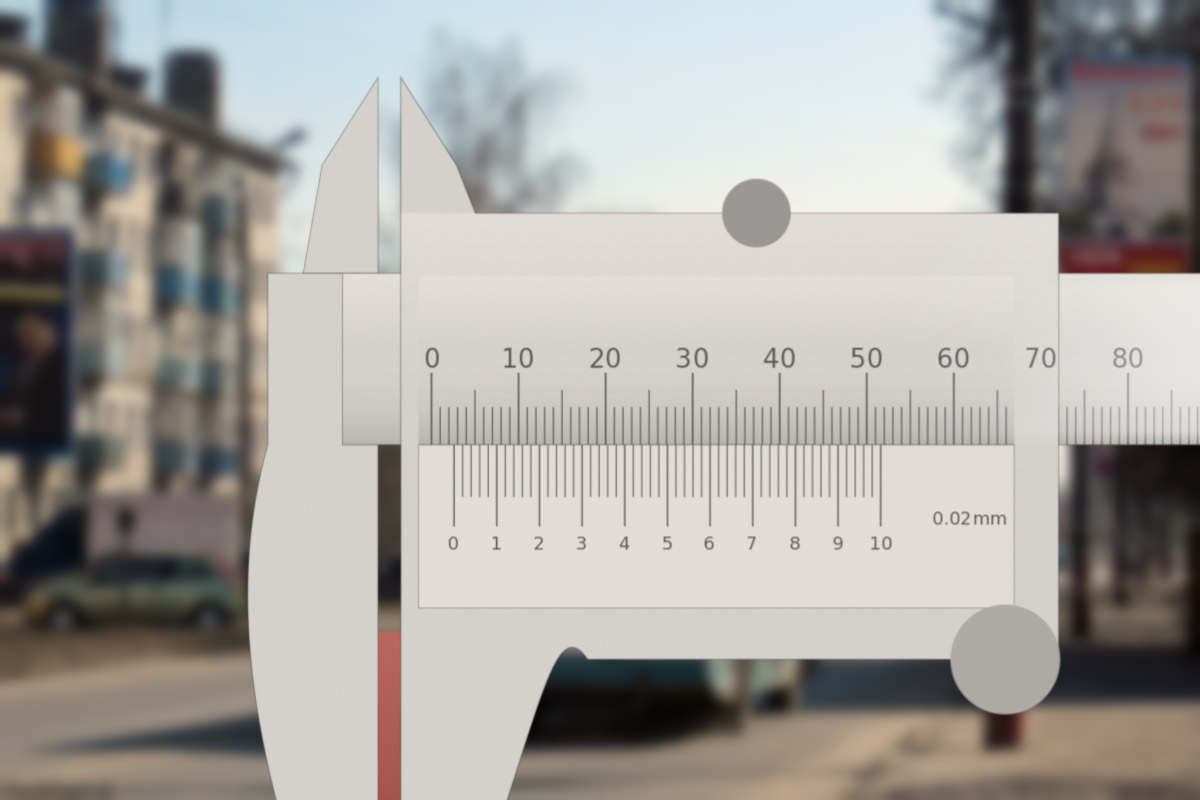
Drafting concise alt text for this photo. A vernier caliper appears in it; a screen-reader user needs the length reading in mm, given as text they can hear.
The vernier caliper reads 2.6 mm
